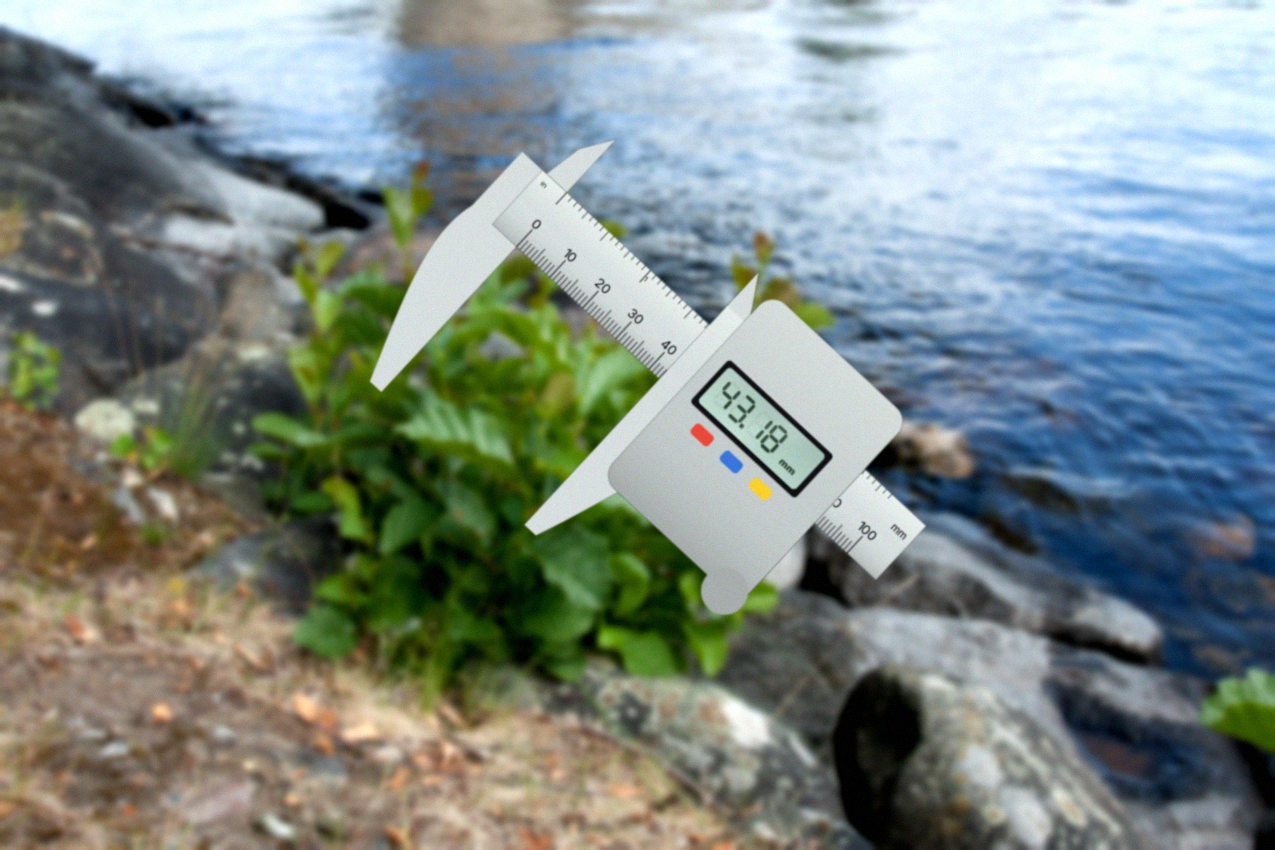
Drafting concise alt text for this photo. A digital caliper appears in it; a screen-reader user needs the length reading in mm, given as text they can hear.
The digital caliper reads 43.18 mm
